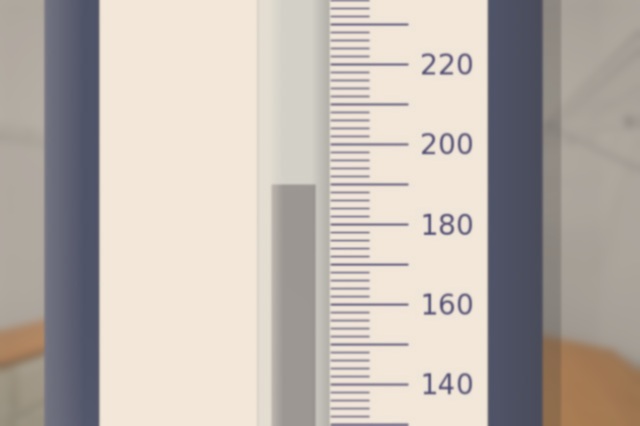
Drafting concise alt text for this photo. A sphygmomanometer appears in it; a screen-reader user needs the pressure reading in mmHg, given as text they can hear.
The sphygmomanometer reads 190 mmHg
